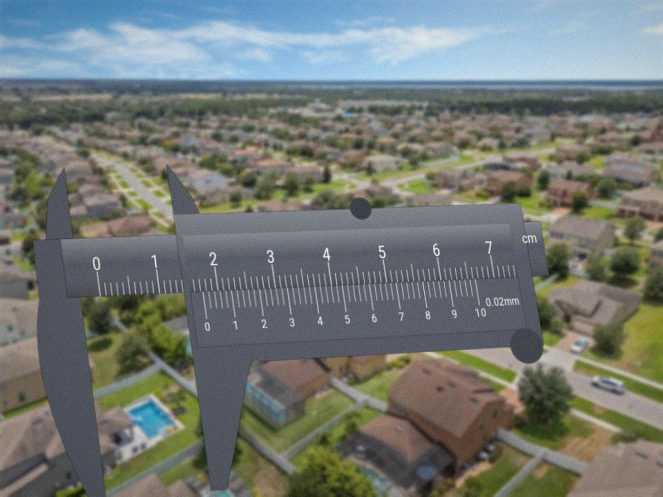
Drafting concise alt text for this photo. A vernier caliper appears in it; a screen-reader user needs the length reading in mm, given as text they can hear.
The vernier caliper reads 17.4 mm
